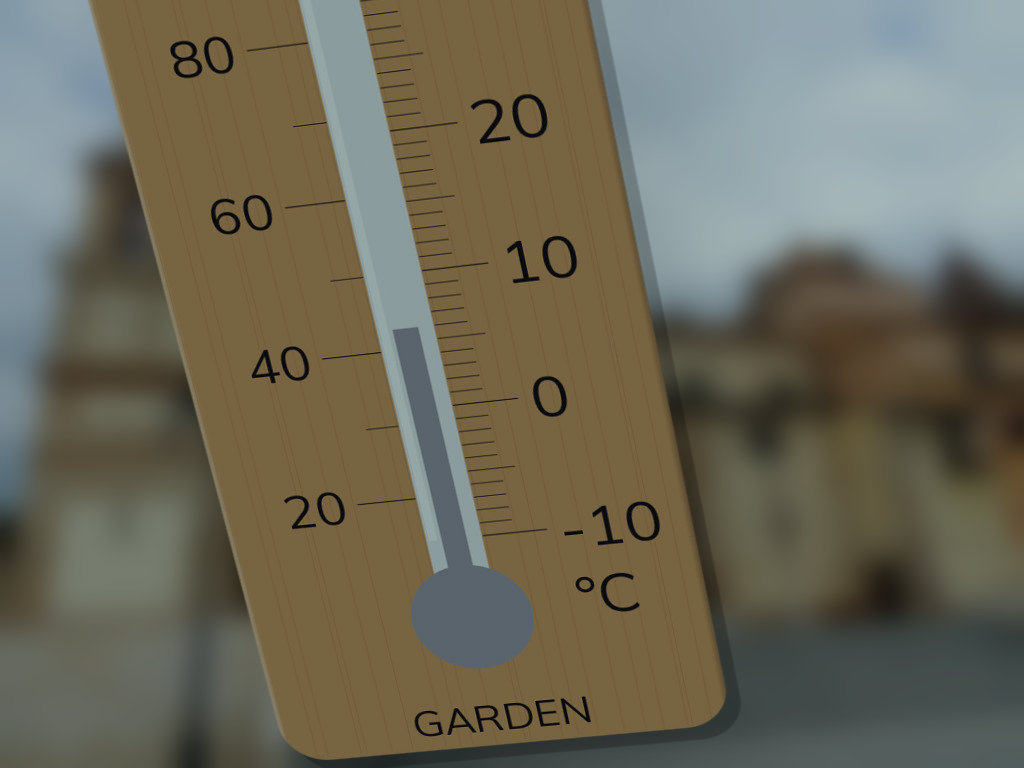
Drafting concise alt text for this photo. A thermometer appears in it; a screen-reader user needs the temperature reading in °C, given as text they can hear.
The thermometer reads 6 °C
